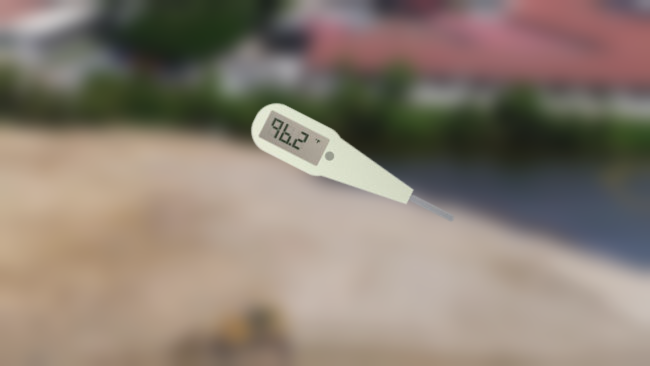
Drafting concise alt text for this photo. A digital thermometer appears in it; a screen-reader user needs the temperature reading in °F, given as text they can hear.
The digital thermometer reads 96.2 °F
